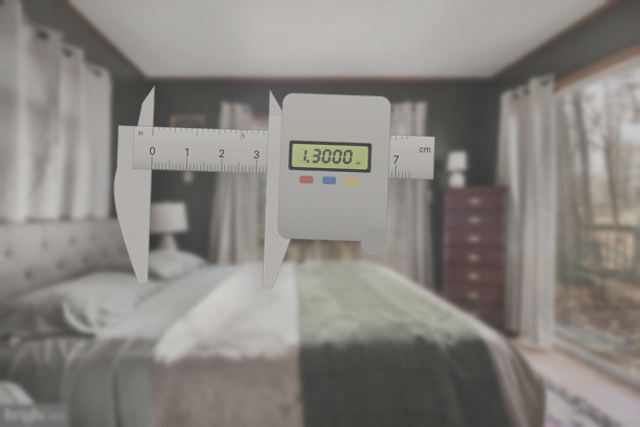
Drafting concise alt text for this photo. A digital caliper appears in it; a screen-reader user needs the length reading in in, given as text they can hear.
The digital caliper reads 1.3000 in
